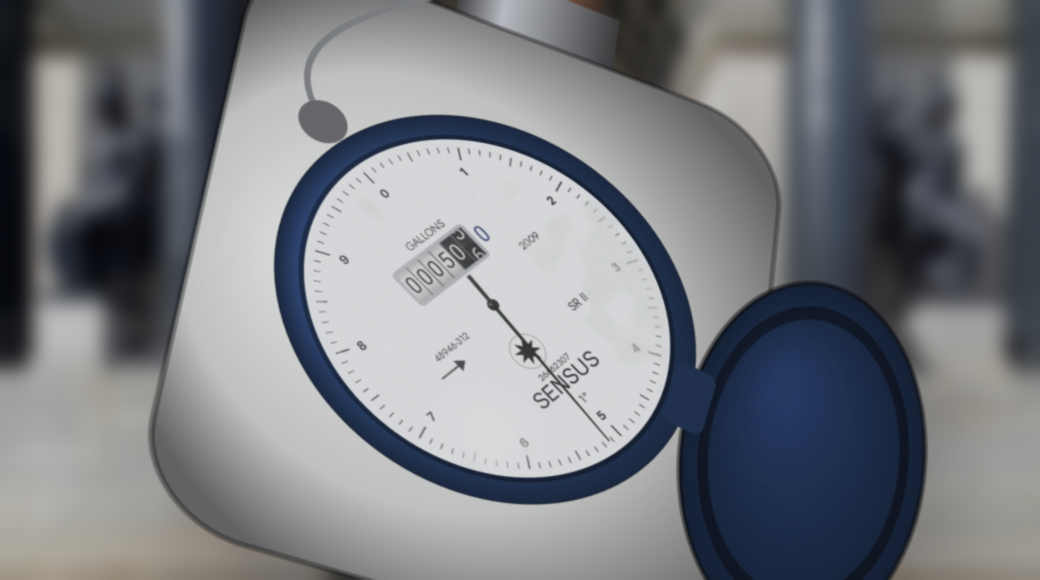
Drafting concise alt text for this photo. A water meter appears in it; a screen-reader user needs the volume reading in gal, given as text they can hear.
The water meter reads 5055.1 gal
